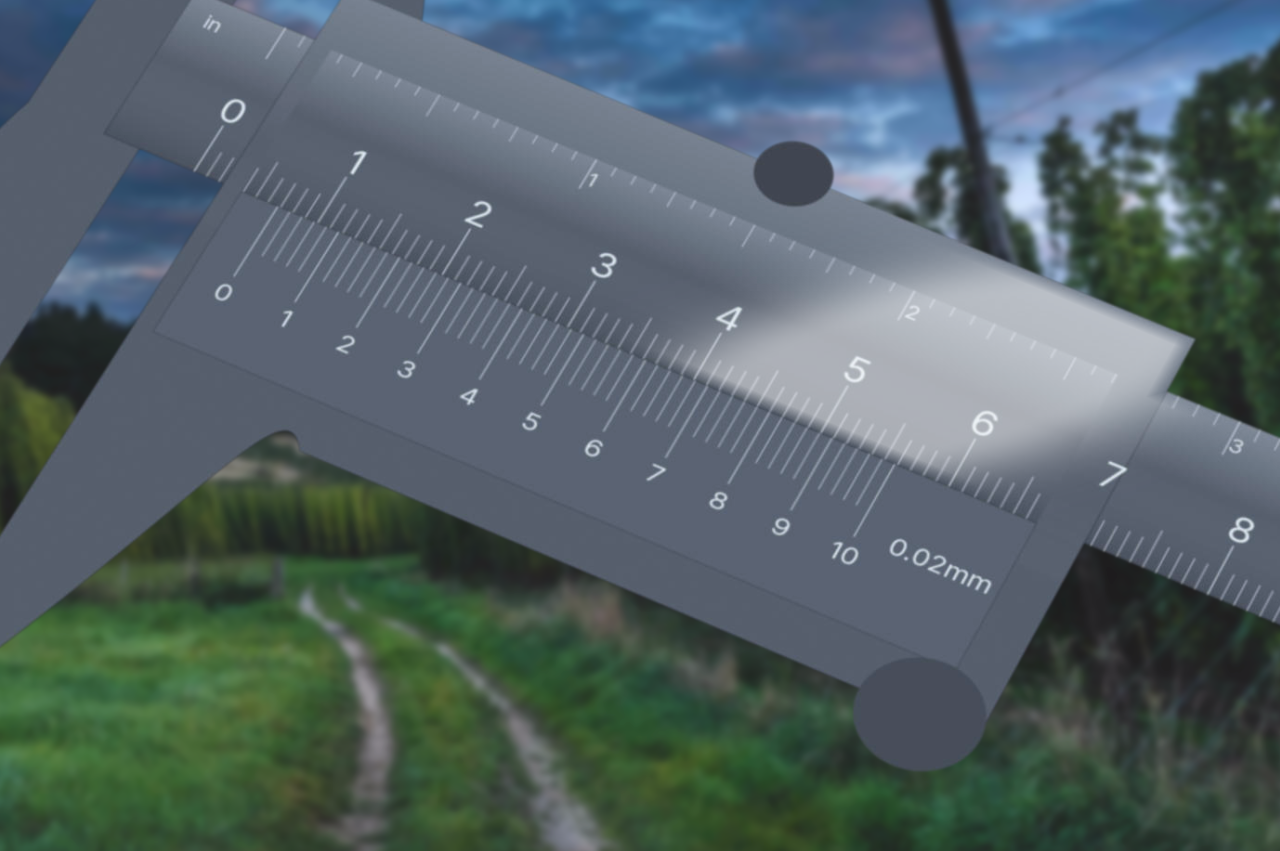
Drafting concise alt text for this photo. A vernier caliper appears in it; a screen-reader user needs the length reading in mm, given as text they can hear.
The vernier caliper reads 6.8 mm
